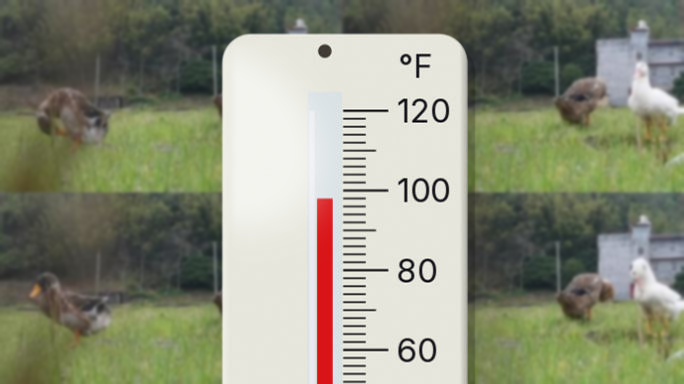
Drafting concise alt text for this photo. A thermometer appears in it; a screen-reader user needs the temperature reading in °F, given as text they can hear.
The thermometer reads 98 °F
